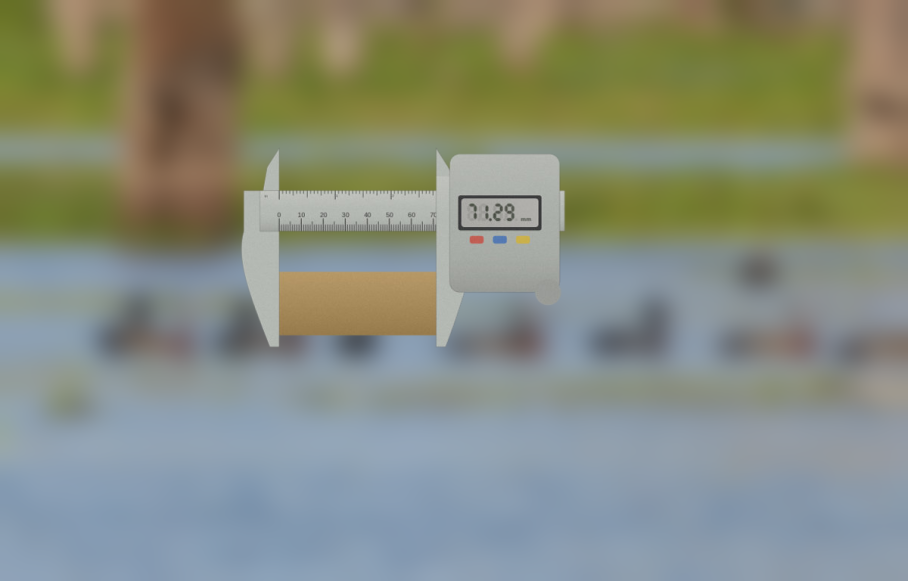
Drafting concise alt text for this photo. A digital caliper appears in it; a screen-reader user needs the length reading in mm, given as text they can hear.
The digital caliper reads 71.29 mm
